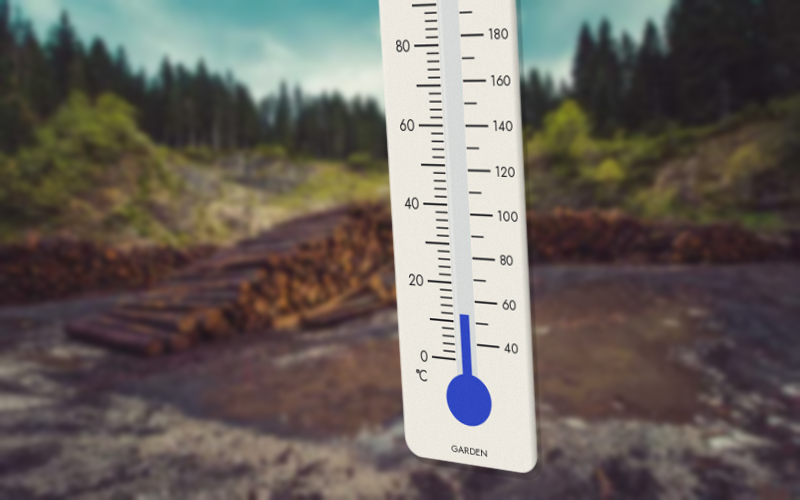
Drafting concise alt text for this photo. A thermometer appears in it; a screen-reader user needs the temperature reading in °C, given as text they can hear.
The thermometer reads 12 °C
